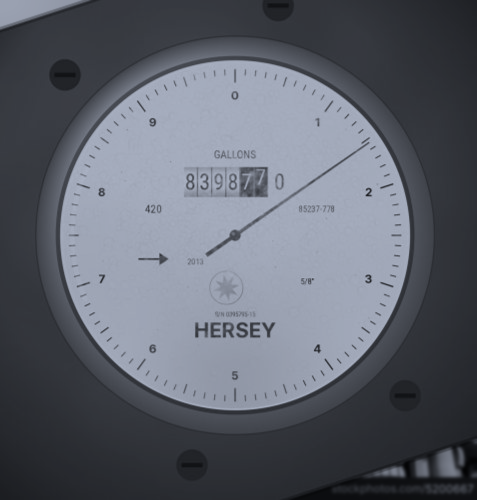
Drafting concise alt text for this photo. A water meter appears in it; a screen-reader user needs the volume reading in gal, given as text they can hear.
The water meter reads 8398771.5 gal
